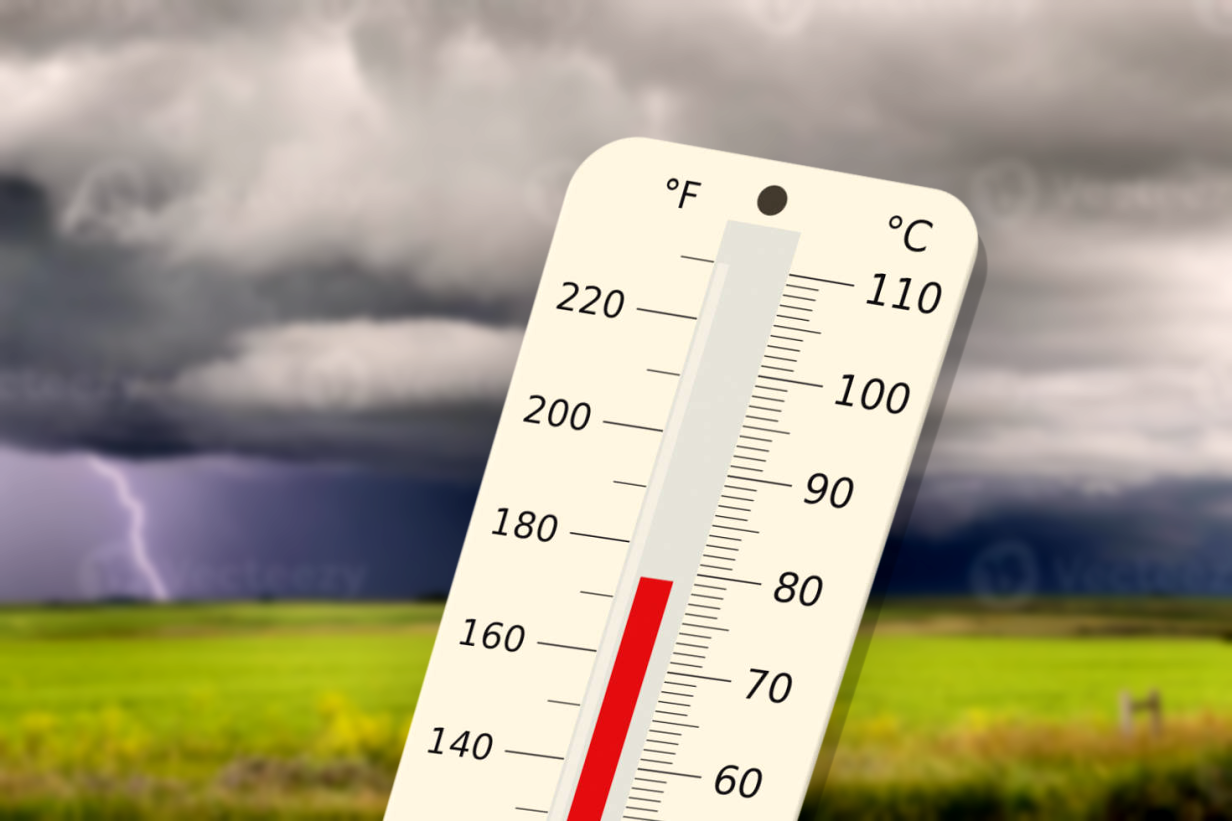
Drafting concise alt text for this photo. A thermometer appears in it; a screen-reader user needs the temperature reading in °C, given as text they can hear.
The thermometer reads 79 °C
